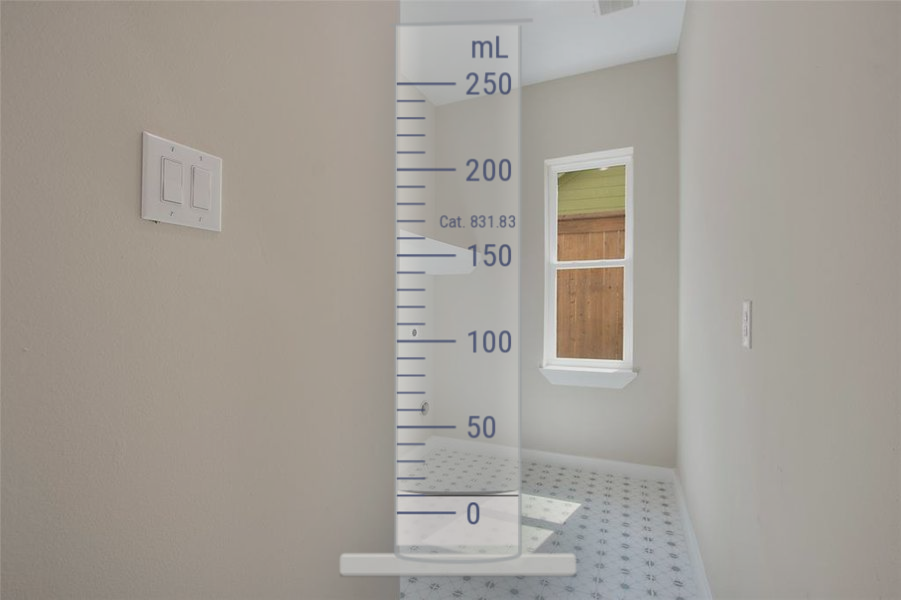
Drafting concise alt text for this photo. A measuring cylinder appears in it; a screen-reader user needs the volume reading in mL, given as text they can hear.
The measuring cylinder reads 10 mL
